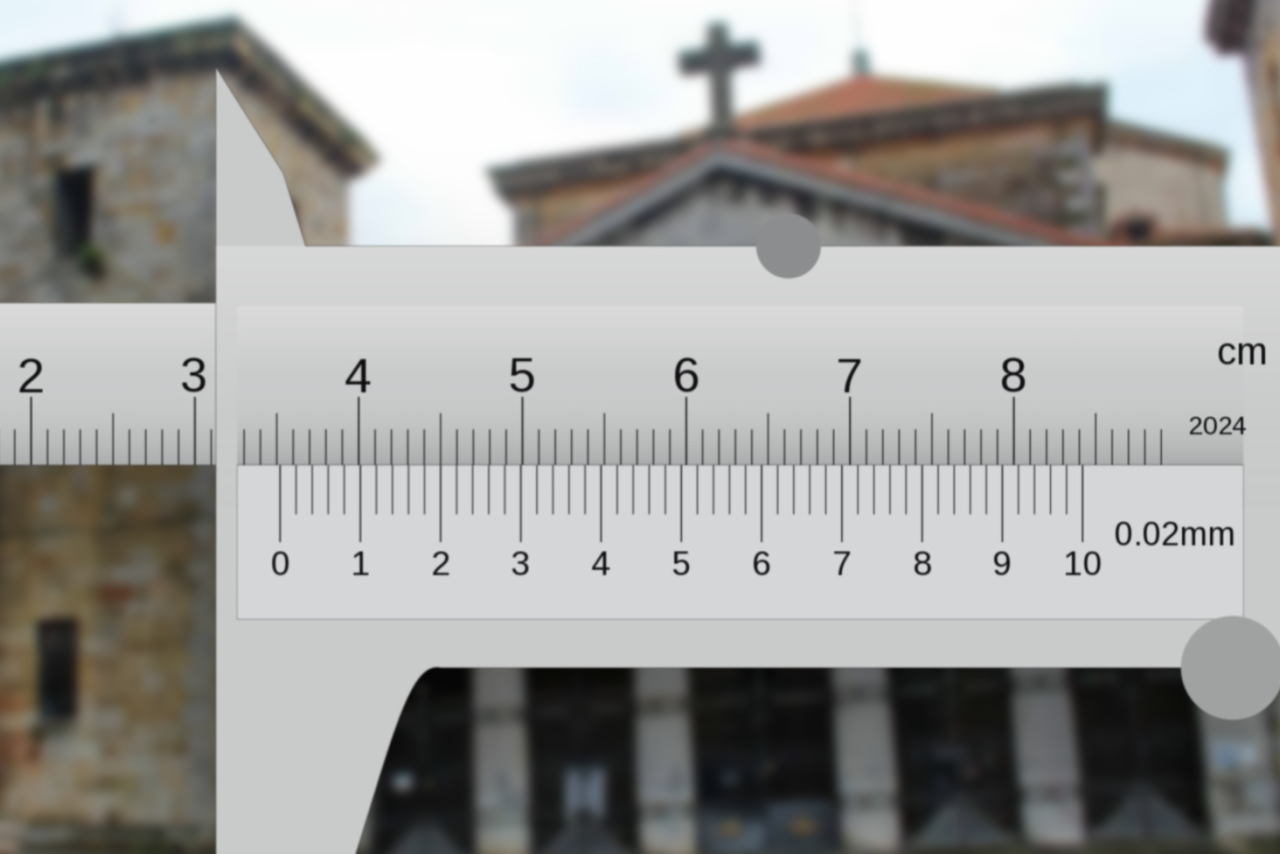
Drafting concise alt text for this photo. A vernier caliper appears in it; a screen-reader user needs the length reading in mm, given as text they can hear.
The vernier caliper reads 35.2 mm
